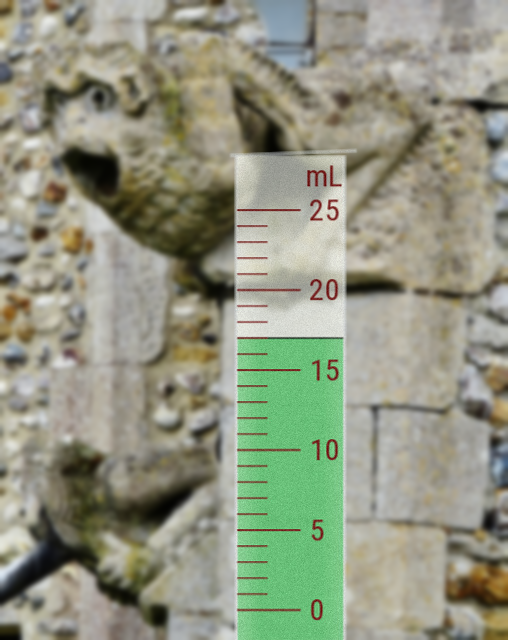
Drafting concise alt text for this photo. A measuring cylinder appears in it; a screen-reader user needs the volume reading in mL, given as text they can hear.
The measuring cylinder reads 17 mL
